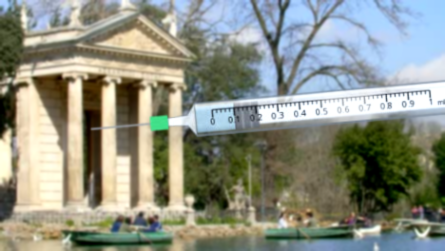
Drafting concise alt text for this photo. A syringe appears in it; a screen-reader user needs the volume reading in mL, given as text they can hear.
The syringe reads 0.1 mL
